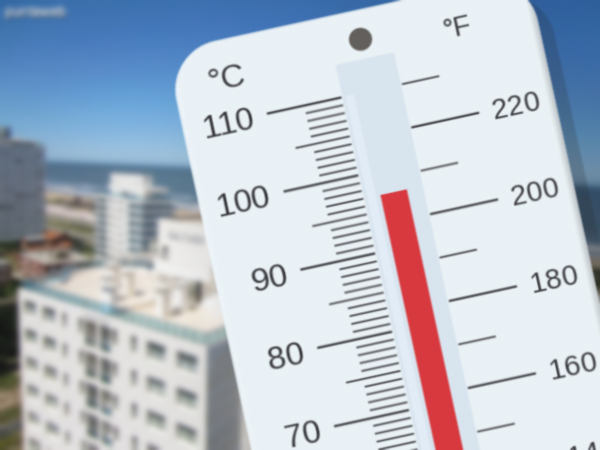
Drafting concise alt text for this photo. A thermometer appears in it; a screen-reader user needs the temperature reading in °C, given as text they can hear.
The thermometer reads 97 °C
